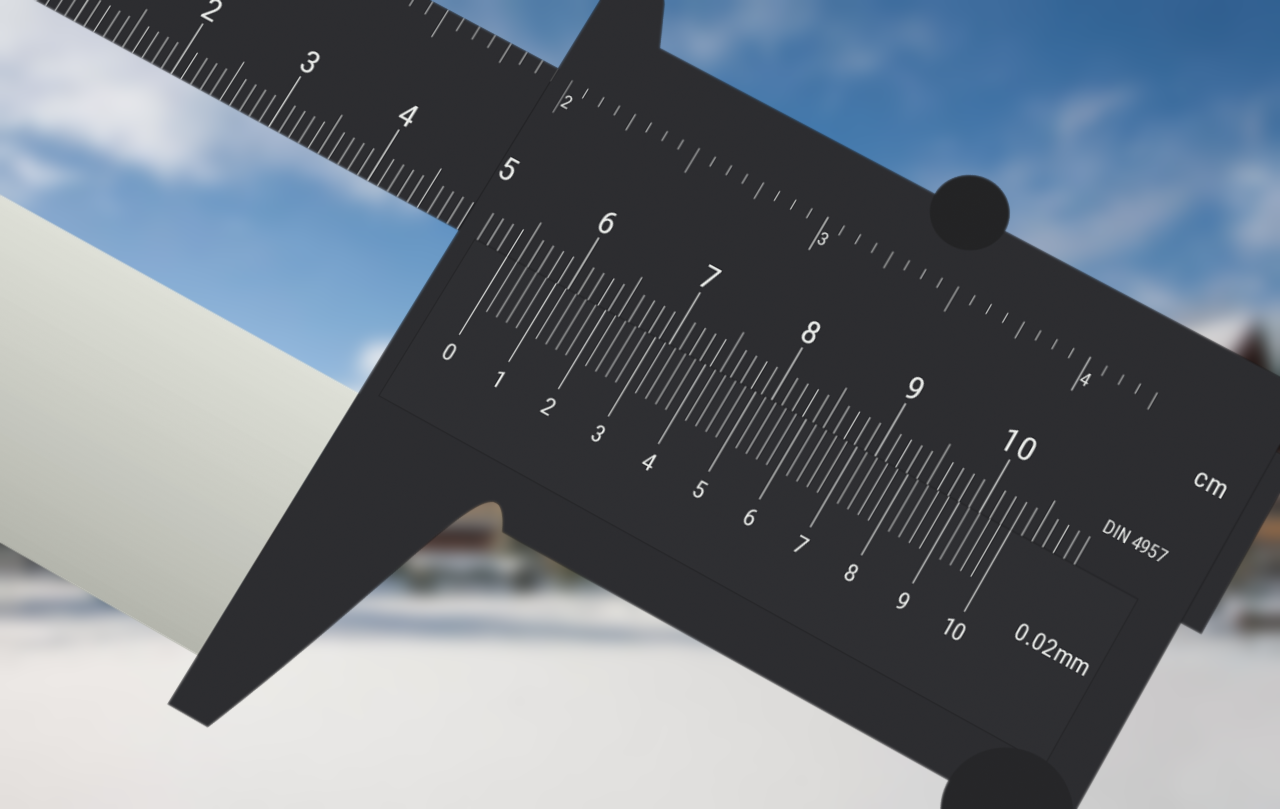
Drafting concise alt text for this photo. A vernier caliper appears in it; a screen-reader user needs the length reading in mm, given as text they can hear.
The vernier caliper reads 54.0 mm
